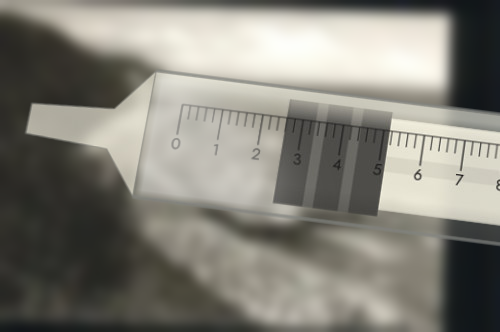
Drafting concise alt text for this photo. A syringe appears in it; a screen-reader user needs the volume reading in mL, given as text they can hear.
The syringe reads 2.6 mL
